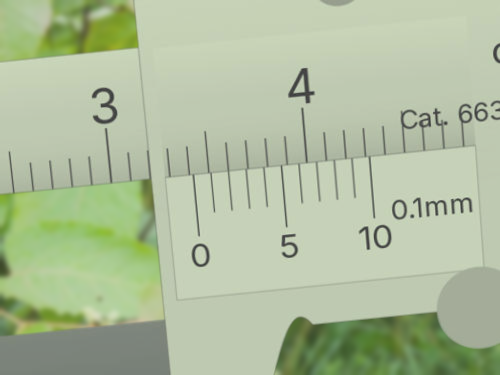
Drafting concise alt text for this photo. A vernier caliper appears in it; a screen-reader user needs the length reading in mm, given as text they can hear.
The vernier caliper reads 34.2 mm
